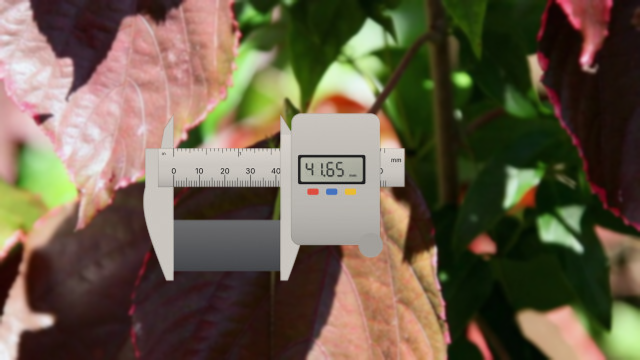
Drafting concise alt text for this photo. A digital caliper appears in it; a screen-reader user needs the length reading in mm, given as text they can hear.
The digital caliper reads 41.65 mm
